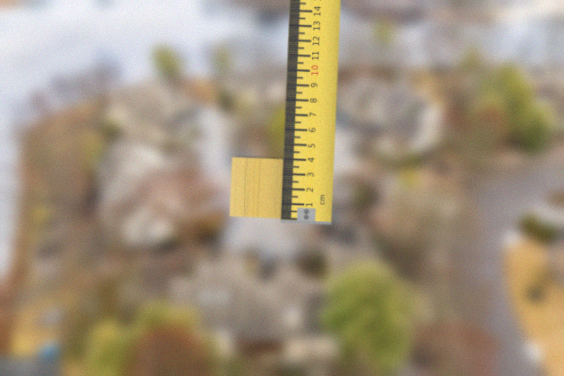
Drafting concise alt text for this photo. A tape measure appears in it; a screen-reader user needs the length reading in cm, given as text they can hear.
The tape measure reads 4 cm
